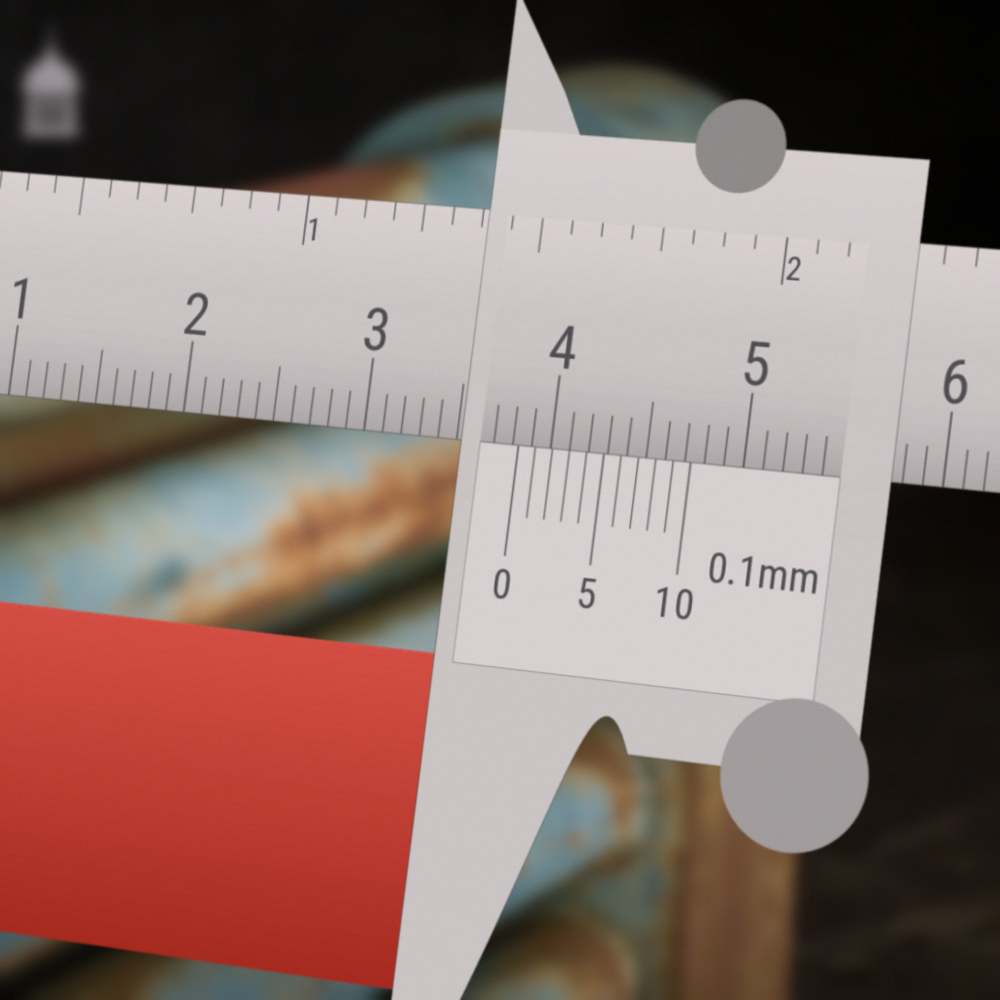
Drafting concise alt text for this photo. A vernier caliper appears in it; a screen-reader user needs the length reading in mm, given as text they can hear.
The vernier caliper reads 38.3 mm
